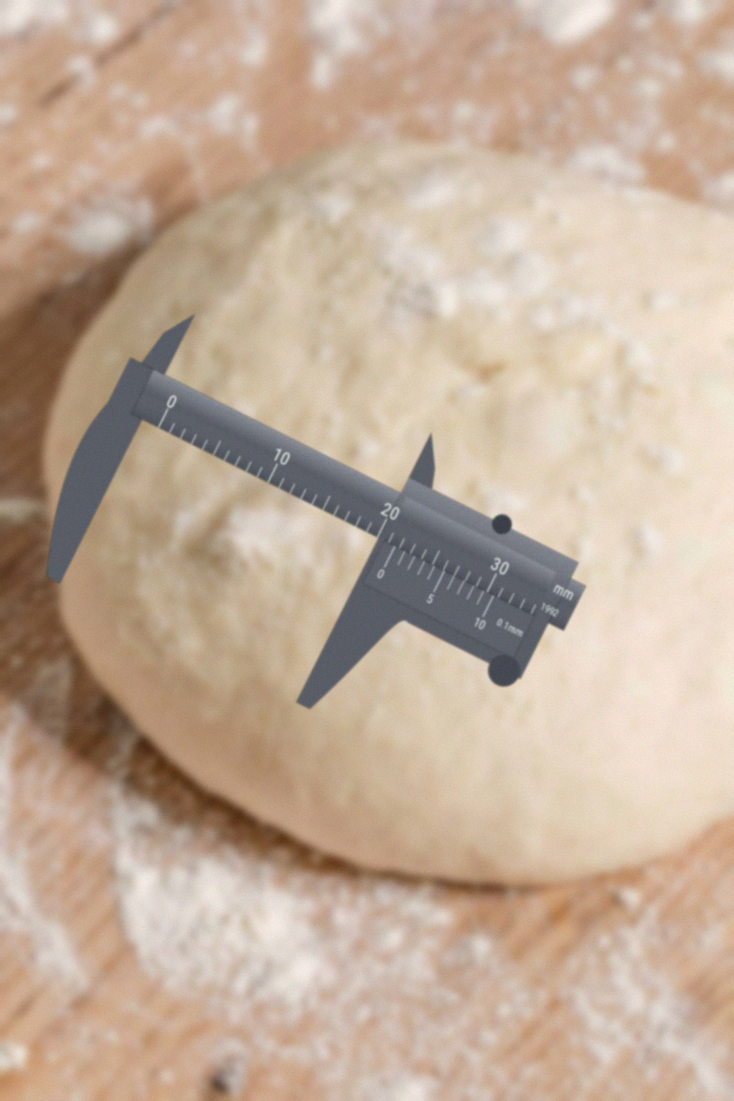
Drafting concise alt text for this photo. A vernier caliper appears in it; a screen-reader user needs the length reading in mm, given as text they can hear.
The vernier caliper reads 21.6 mm
